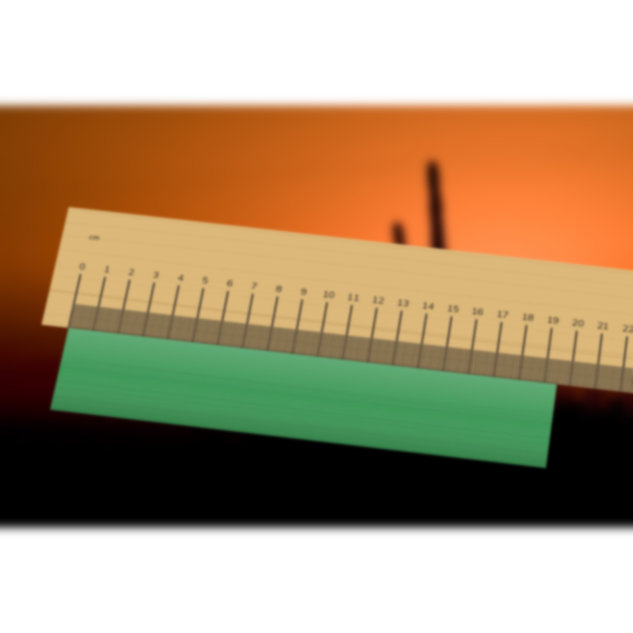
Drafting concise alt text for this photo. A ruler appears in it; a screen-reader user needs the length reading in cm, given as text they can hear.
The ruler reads 19.5 cm
